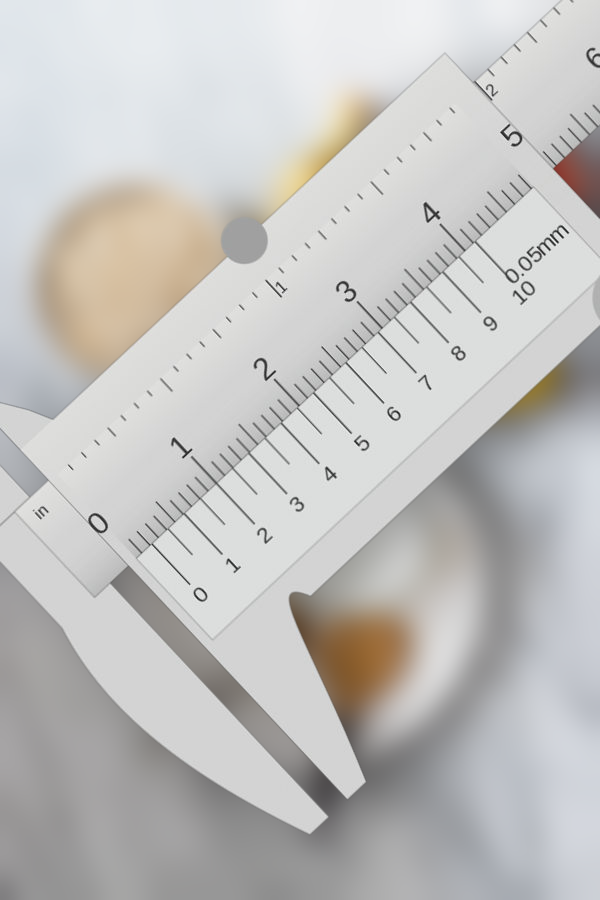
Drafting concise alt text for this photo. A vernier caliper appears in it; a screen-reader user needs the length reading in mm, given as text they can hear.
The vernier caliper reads 2.2 mm
